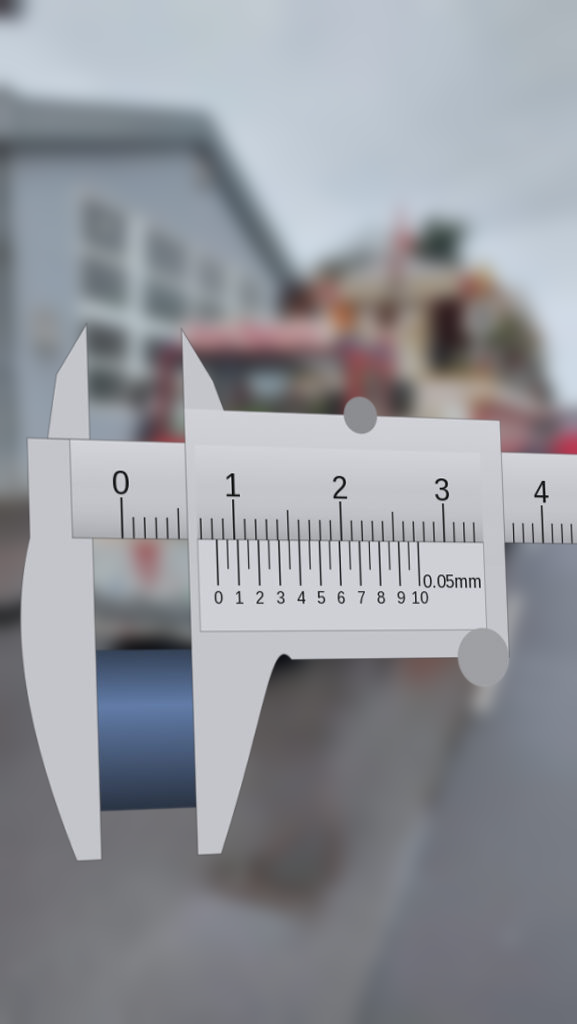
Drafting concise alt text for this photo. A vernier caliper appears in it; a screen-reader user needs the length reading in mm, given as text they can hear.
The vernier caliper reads 8.4 mm
